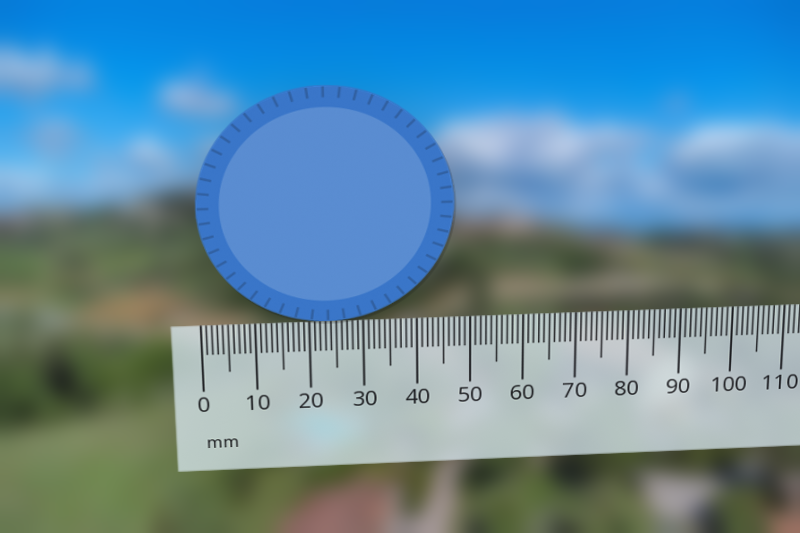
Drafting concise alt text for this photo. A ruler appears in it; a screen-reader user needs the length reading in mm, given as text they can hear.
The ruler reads 47 mm
